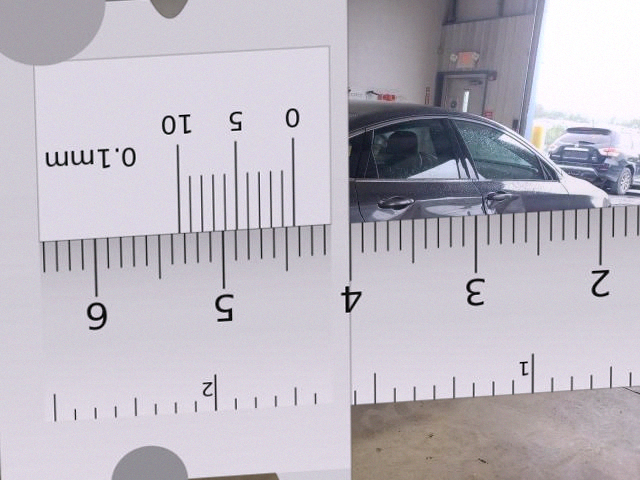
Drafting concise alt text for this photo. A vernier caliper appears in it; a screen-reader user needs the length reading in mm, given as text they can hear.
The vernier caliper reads 44.4 mm
